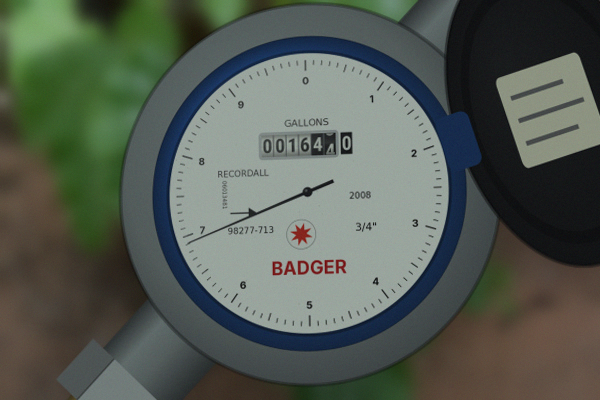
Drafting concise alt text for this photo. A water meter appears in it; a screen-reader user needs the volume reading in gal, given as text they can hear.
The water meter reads 16436.9 gal
